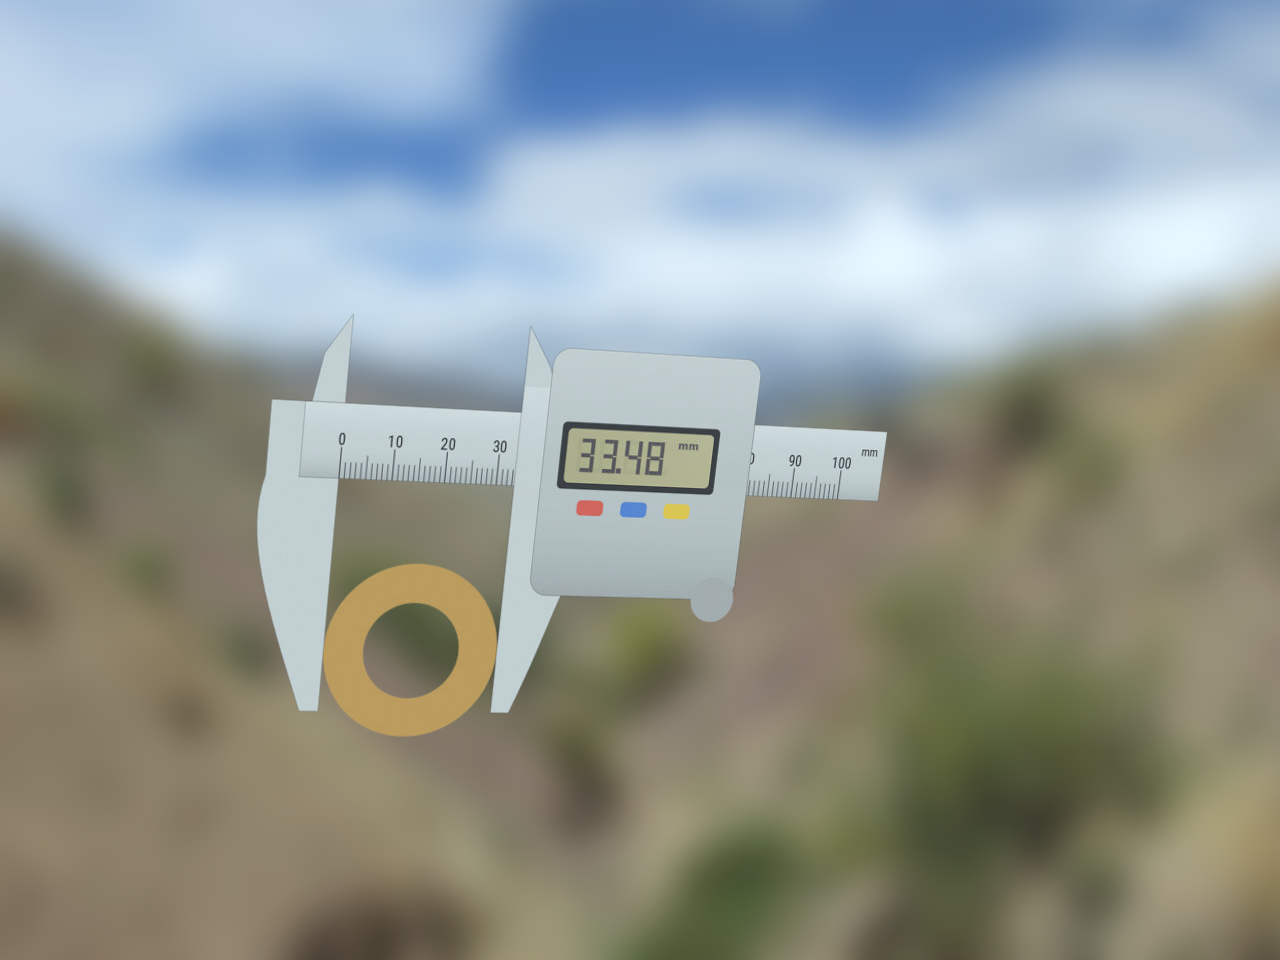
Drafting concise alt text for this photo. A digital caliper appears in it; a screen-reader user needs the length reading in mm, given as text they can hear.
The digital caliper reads 33.48 mm
